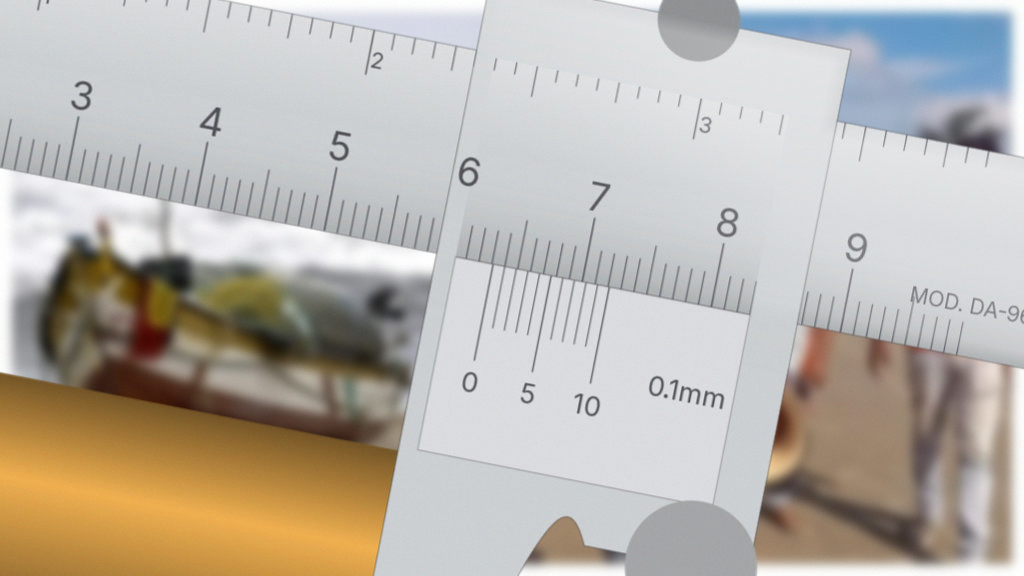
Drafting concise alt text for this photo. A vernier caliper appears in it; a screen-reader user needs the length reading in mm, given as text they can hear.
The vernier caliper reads 63.1 mm
